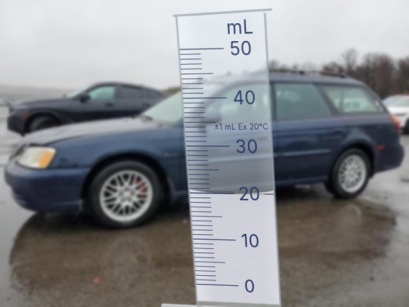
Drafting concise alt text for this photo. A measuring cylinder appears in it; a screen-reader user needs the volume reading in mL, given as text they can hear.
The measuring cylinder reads 20 mL
